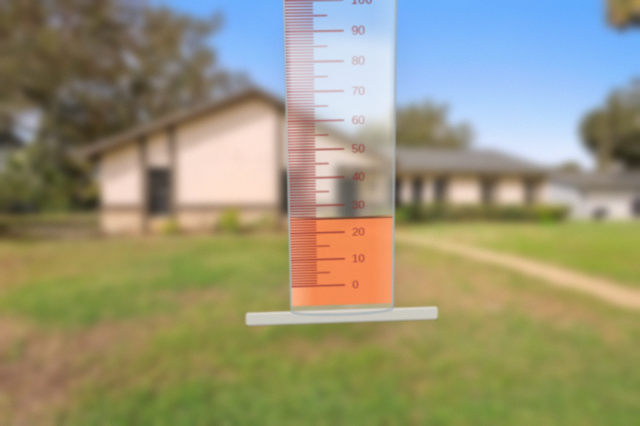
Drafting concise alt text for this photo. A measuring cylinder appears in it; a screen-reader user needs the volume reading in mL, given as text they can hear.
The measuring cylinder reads 25 mL
